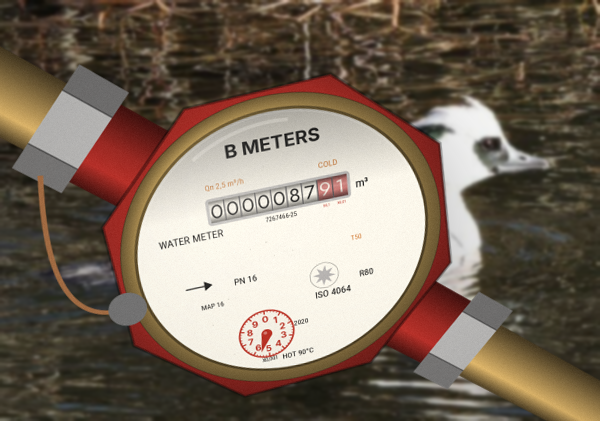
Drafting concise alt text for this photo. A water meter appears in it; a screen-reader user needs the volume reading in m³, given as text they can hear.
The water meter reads 87.915 m³
